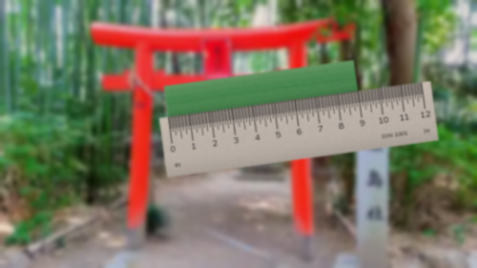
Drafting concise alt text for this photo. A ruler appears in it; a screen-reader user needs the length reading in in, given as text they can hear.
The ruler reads 9 in
